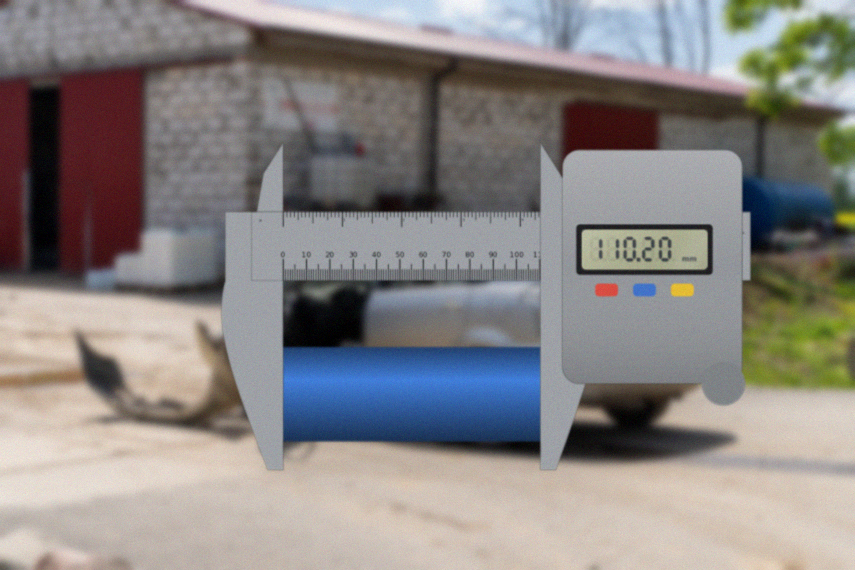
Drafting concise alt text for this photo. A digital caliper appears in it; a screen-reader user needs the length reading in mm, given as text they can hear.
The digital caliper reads 110.20 mm
